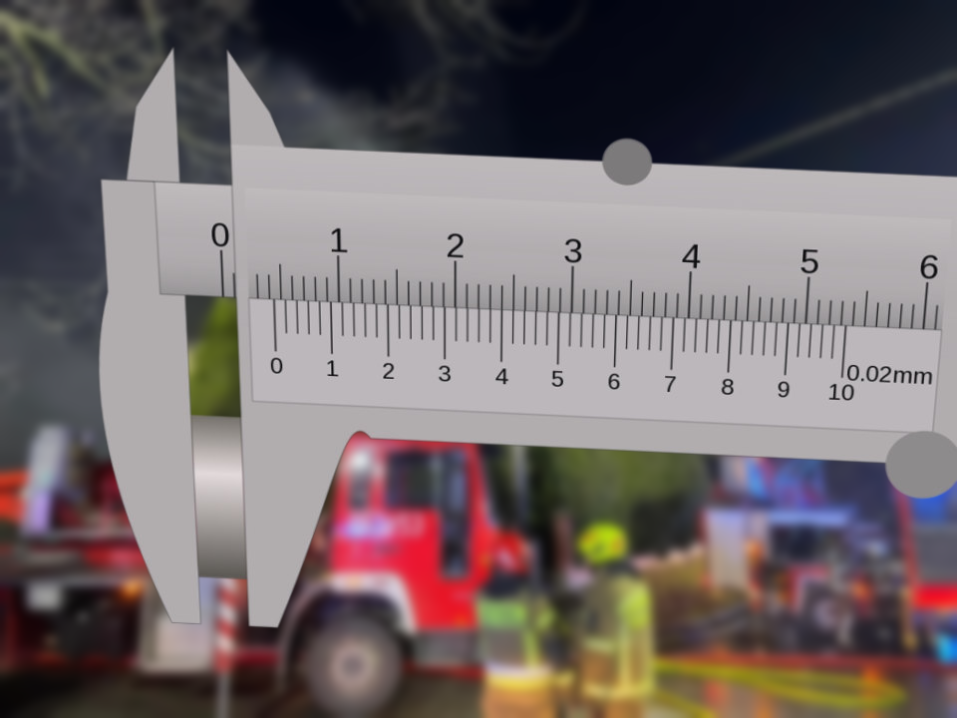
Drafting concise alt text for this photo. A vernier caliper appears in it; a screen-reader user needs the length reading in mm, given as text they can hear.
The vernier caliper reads 4.4 mm
